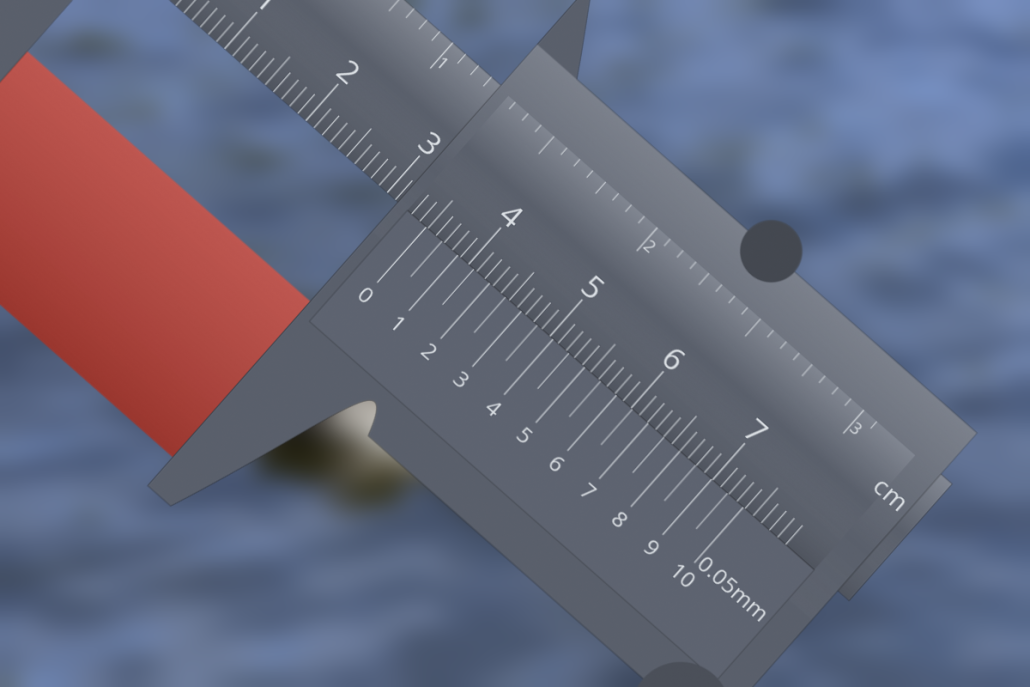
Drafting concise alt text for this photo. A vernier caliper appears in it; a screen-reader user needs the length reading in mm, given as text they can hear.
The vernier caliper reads 34.8 mm
